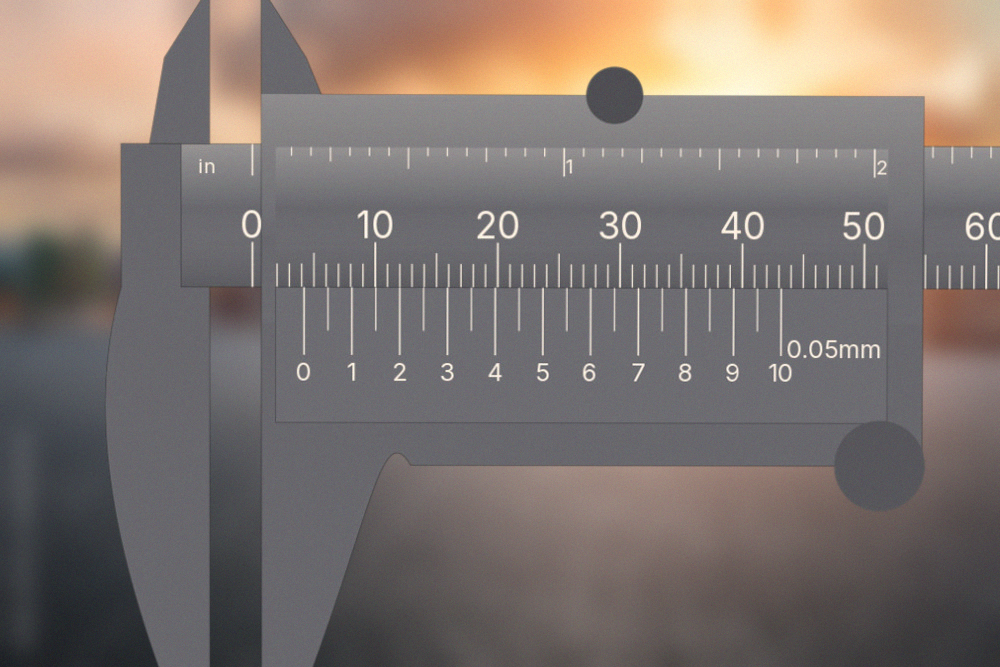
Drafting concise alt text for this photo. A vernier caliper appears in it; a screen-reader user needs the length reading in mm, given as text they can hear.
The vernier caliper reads 4.2 mm
